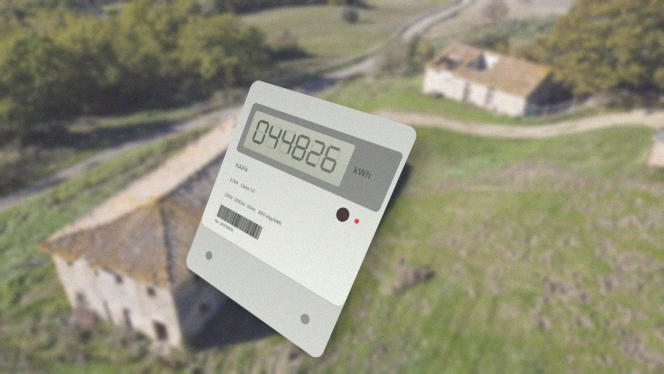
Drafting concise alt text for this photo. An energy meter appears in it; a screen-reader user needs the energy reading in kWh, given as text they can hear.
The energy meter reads 44826 kWh
